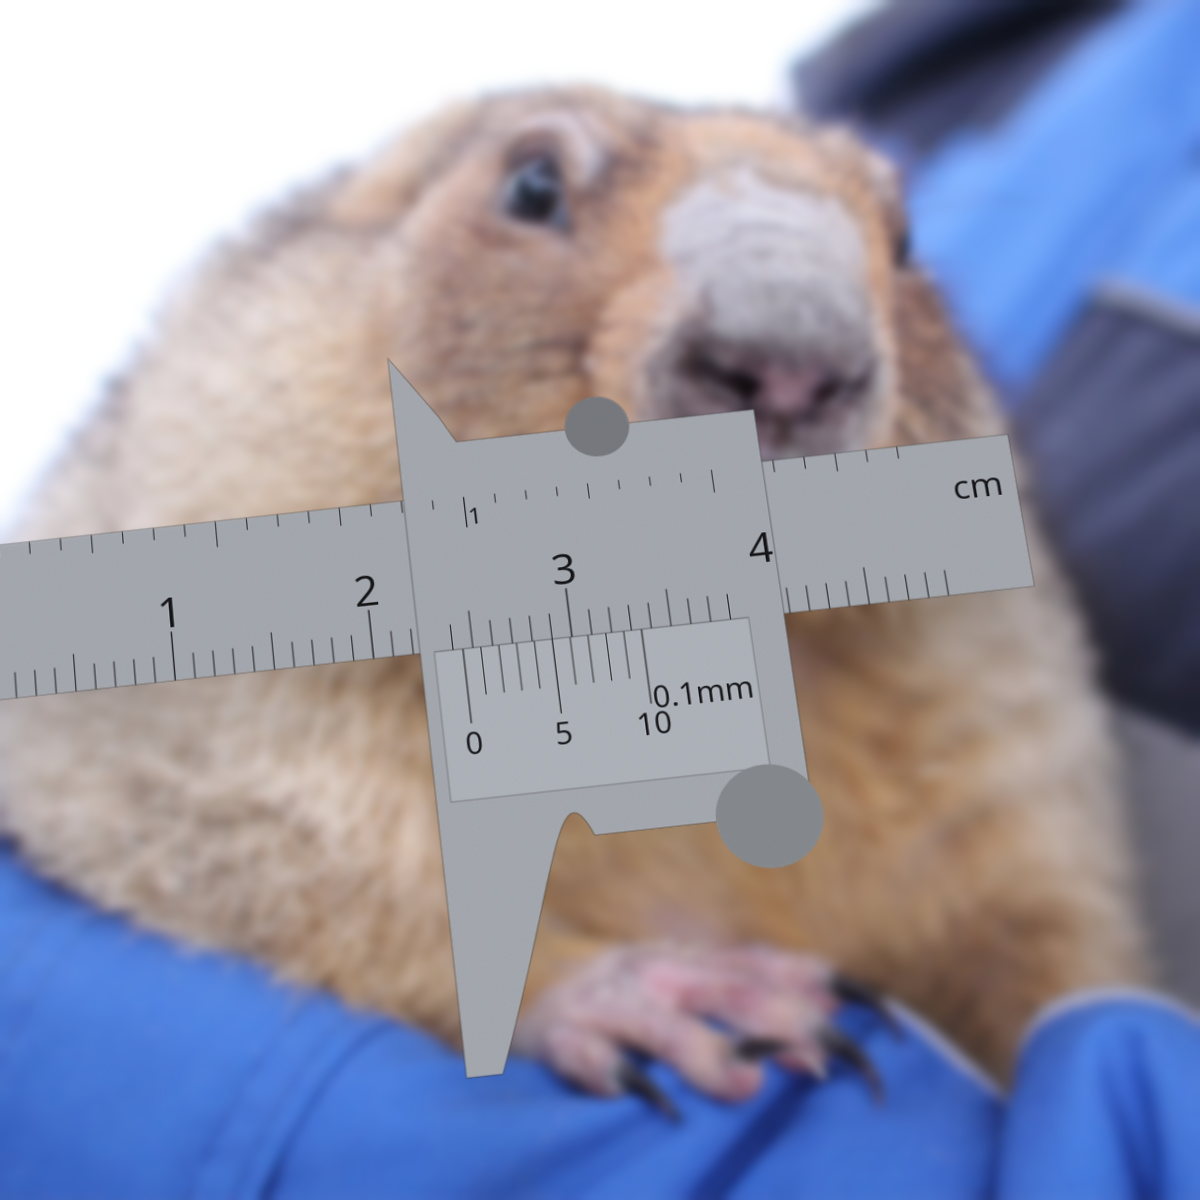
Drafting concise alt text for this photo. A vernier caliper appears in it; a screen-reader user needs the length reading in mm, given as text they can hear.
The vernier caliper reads 24.5 mm
